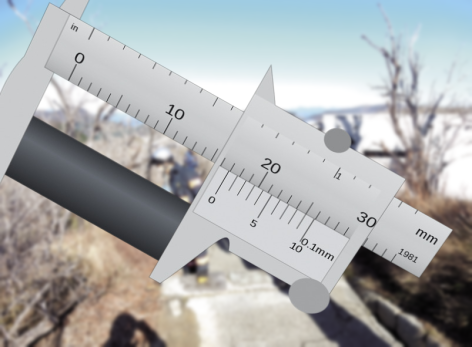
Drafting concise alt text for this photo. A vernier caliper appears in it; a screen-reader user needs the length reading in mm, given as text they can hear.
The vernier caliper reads 16.9 mm
